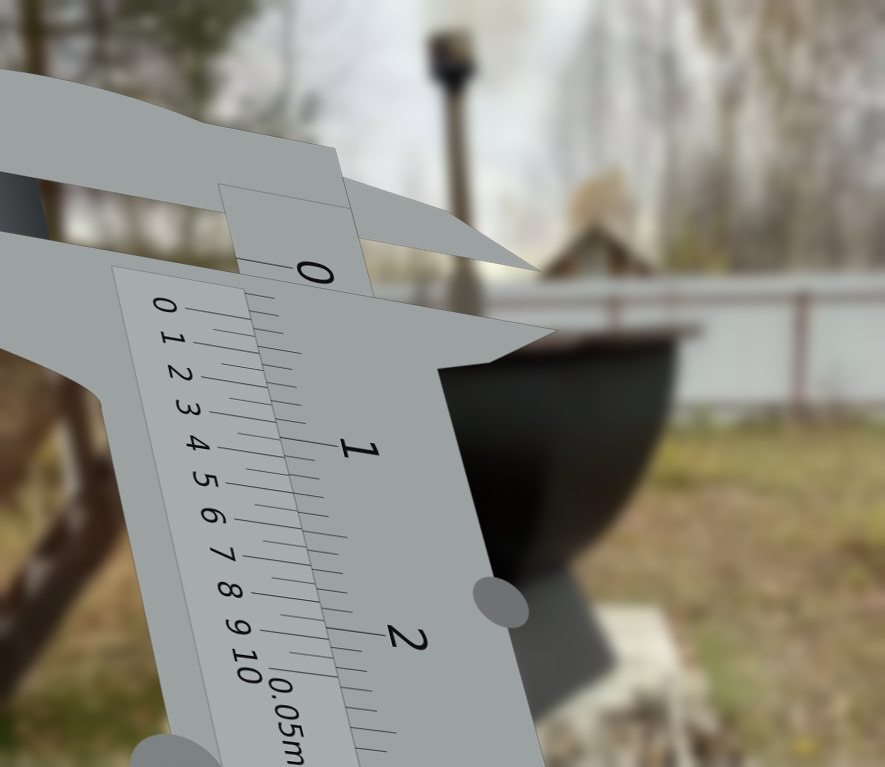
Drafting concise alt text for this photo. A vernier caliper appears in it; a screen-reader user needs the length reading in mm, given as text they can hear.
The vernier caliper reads 3.5 mm
